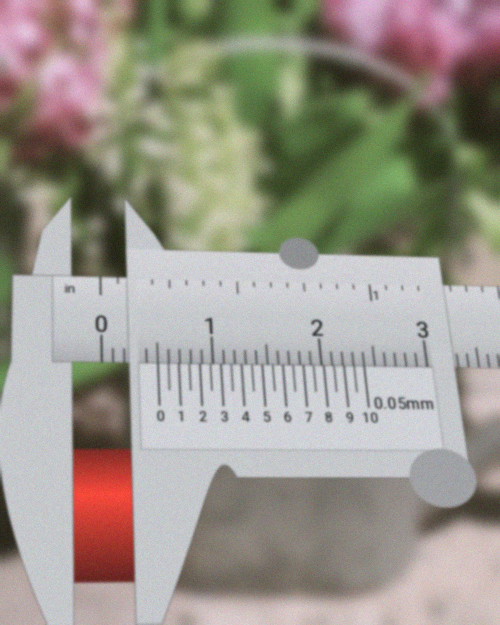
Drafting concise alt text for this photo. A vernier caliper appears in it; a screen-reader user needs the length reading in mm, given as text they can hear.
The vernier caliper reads 5.0 mm
